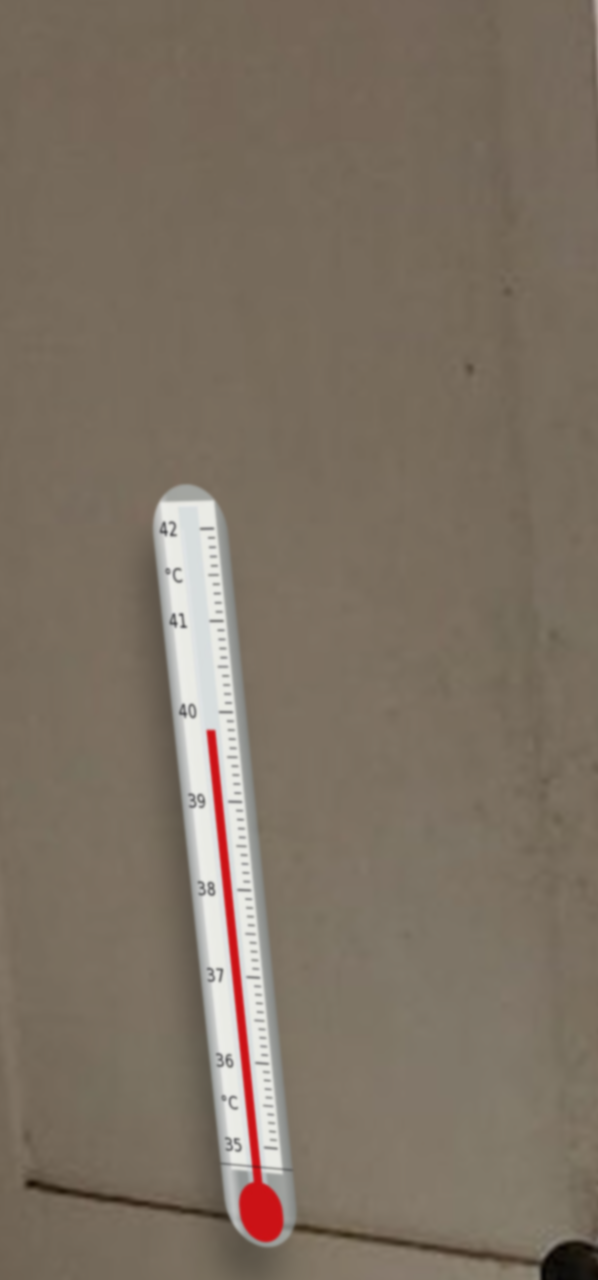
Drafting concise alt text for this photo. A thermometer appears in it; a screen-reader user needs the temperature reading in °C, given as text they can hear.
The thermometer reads 39.8 °C
